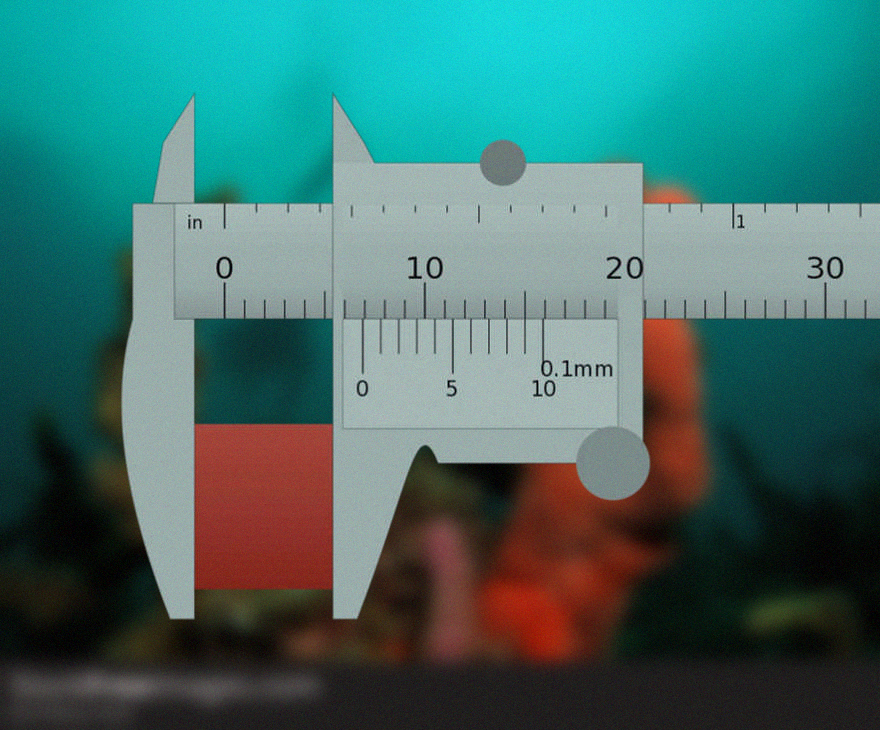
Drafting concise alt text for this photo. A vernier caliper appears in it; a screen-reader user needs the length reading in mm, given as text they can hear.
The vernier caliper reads 6.9 mm
